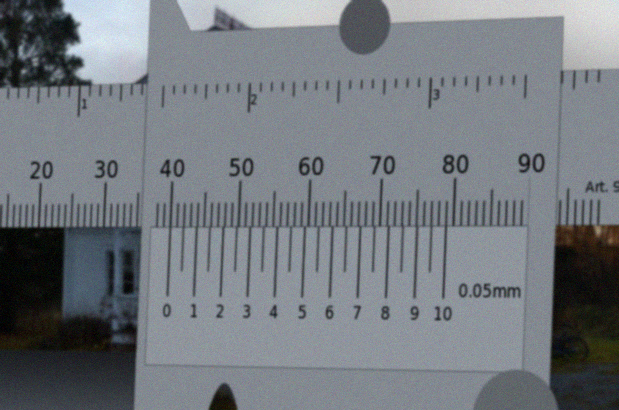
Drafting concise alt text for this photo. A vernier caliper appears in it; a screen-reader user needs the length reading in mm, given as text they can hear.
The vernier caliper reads 40.0 mm
